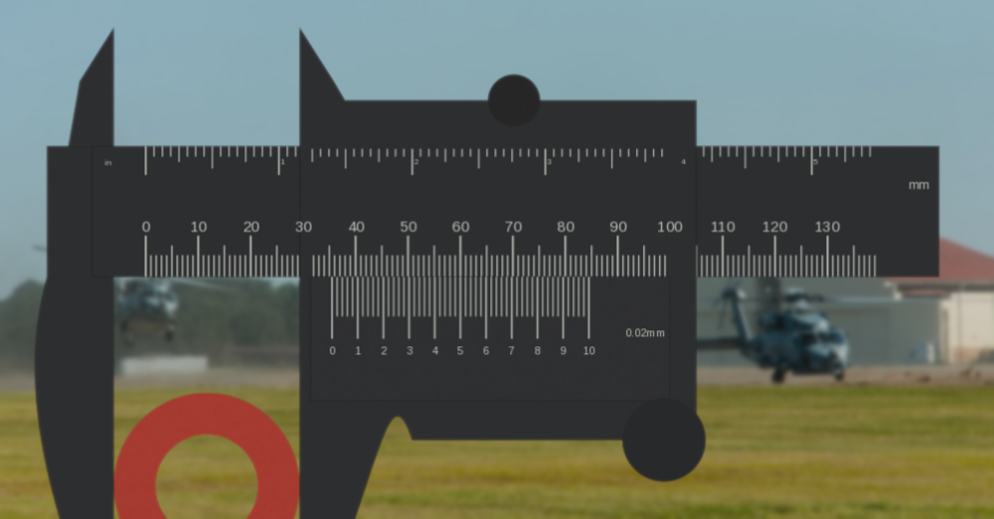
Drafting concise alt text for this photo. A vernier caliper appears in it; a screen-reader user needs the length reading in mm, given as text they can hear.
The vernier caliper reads 35.5 mm
